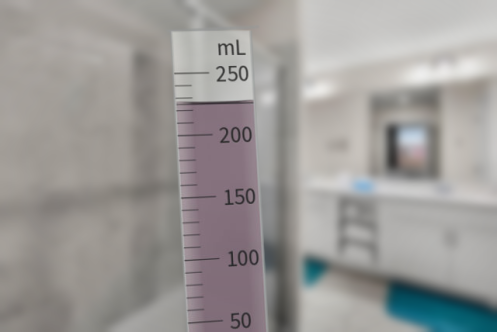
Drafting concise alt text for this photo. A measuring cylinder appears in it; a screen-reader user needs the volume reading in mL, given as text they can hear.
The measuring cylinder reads 225 mL
